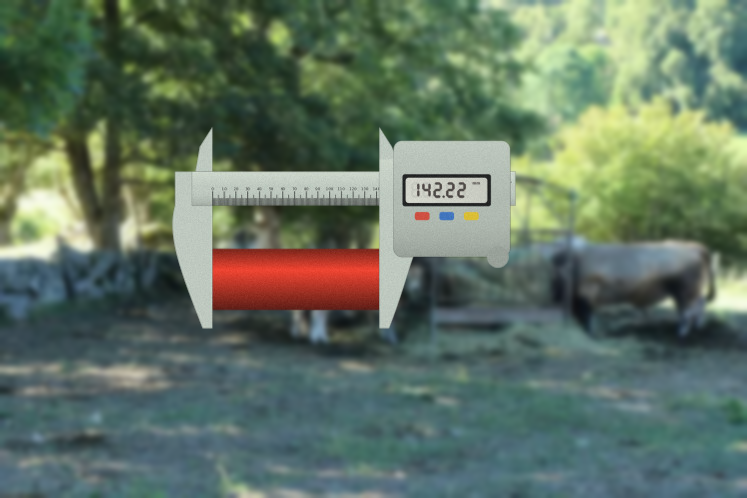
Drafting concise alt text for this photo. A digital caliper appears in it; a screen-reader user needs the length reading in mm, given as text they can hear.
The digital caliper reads 142.22 mm
